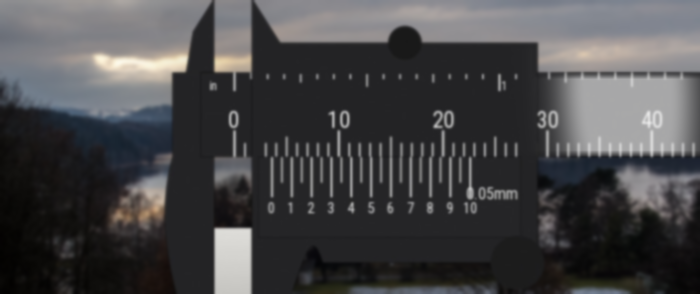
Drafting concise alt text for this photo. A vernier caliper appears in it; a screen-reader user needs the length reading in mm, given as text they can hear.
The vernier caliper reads 3.6 mm
